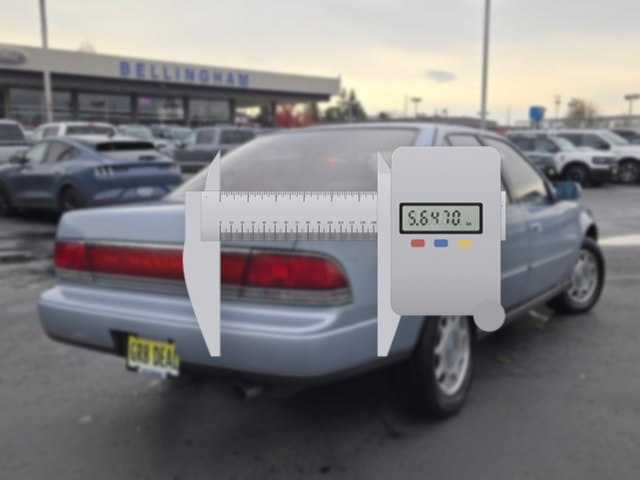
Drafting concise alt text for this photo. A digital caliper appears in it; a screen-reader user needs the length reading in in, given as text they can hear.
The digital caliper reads 5.6470 in
